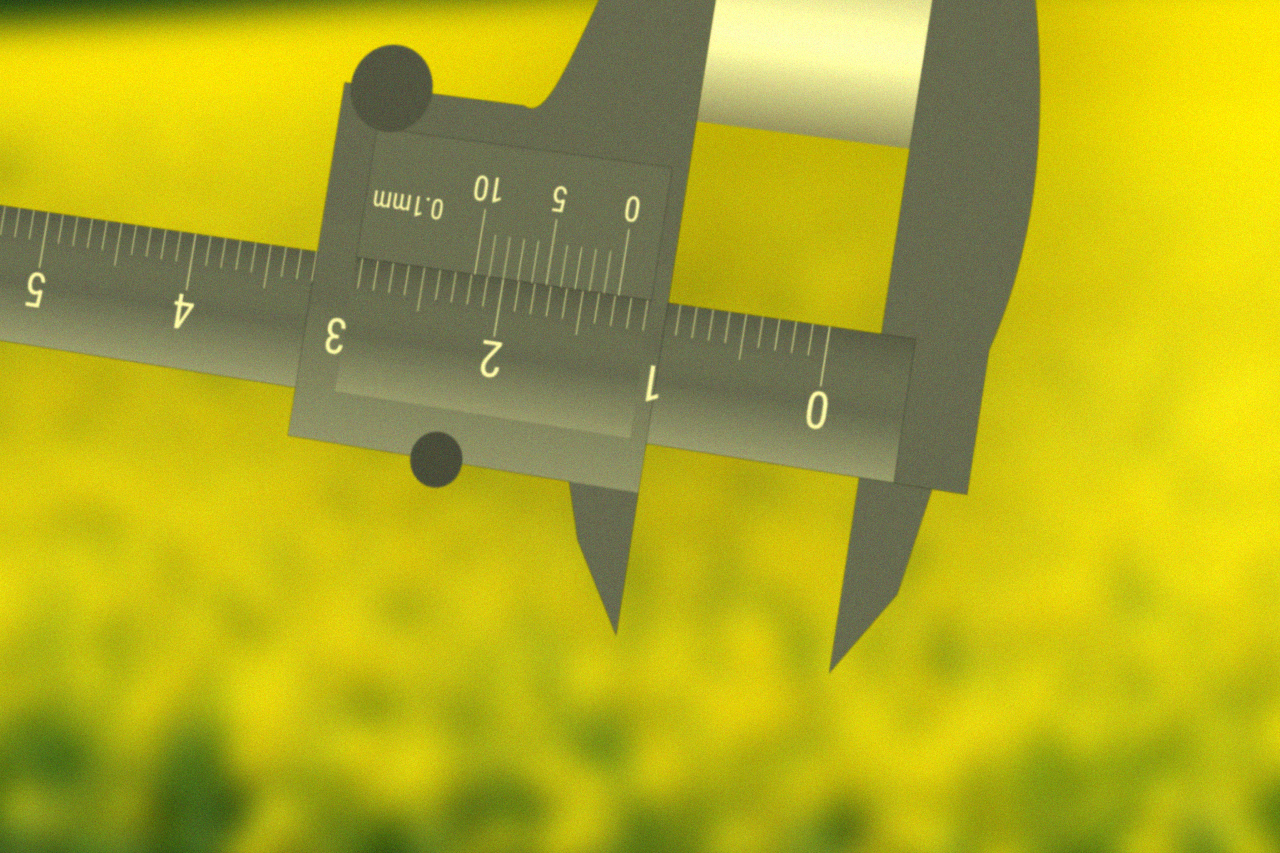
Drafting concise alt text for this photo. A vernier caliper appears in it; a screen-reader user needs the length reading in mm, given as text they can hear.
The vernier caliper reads 12.8 mm
